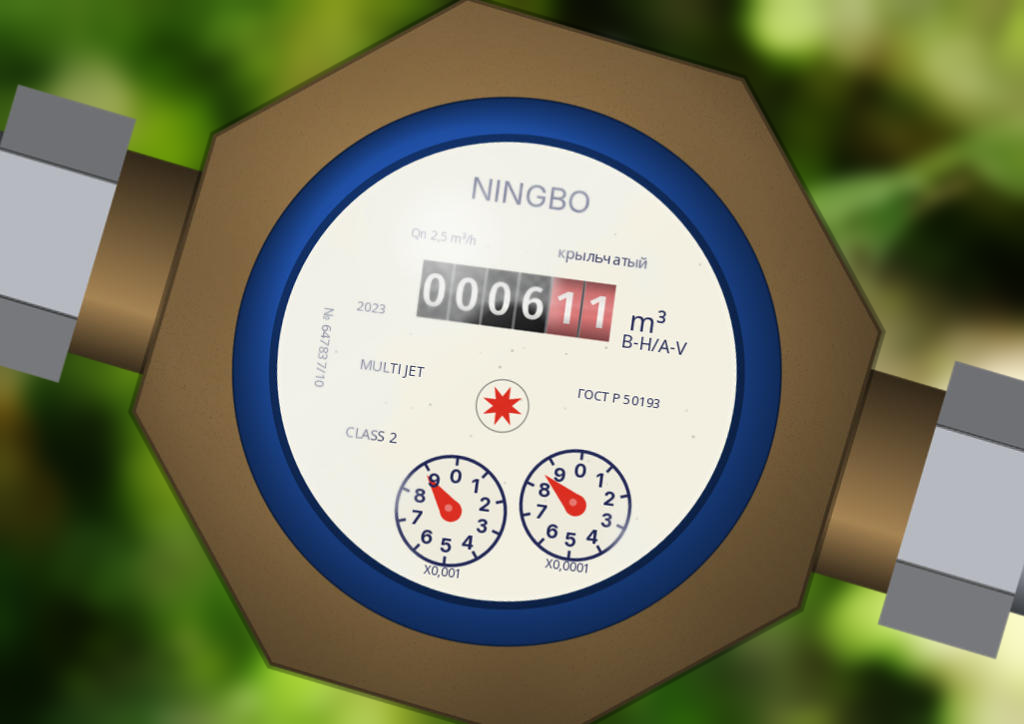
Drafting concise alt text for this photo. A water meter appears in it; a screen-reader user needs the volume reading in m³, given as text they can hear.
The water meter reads 6.1188 m³
